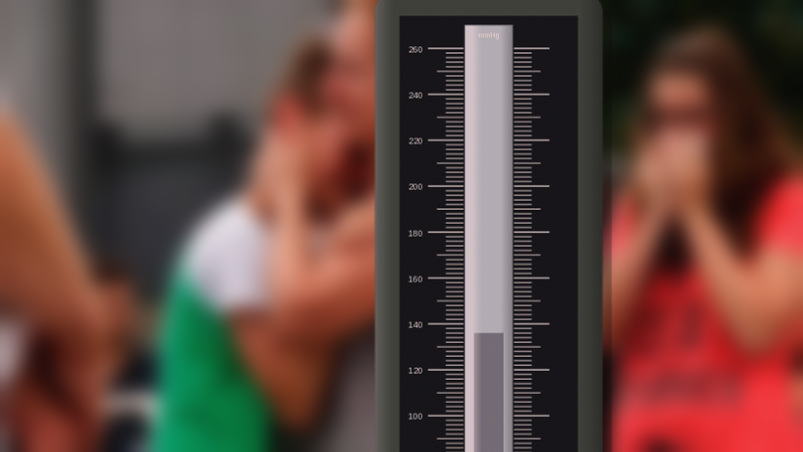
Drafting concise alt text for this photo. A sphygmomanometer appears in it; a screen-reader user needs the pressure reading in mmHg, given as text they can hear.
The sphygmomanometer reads 136 mmHg
